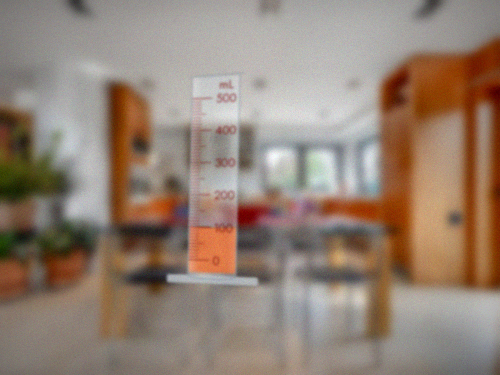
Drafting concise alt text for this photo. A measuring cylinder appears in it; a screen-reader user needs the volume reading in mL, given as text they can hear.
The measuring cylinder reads 100 mL
